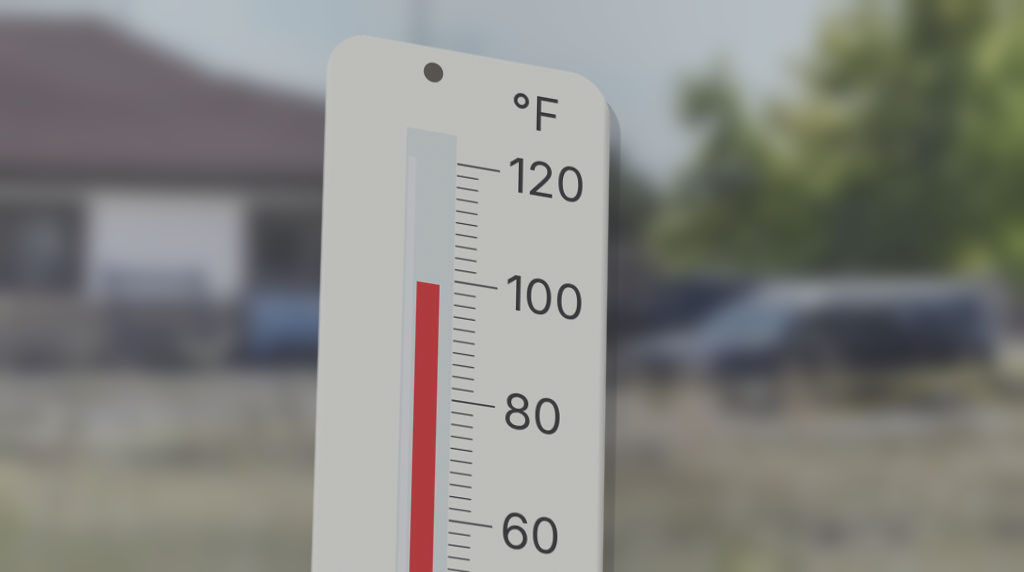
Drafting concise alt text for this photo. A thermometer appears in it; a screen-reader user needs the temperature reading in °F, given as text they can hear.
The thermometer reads 99 °F
